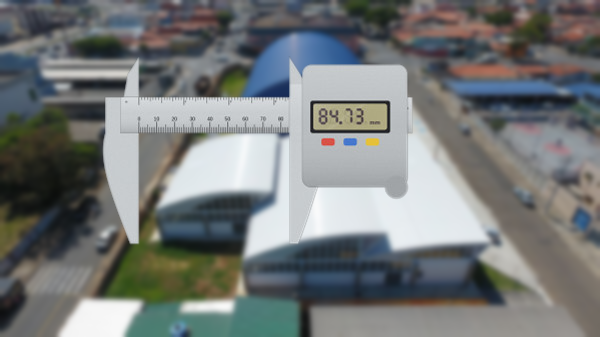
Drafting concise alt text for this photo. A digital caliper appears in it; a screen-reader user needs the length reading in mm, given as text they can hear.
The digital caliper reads 84.73 mm
